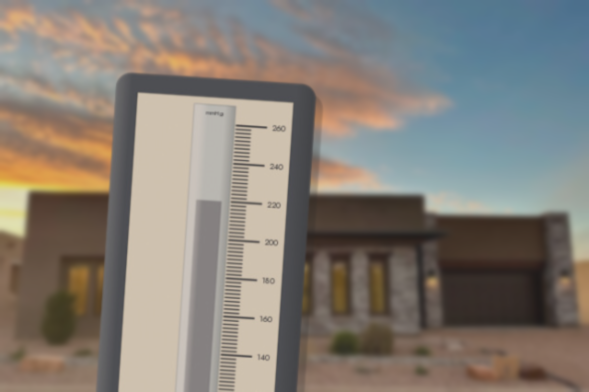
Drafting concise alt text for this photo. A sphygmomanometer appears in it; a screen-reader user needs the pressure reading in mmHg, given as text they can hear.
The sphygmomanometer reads 220 mmHg
